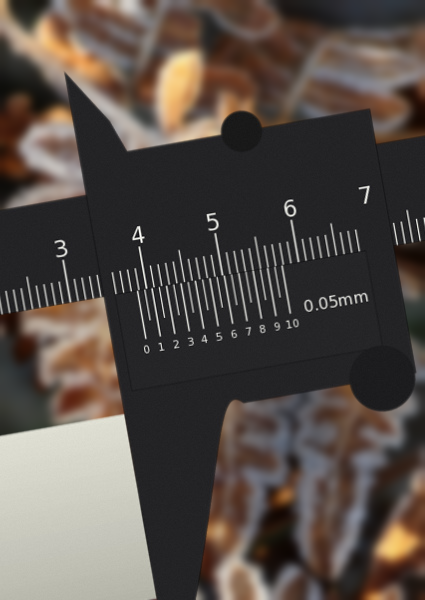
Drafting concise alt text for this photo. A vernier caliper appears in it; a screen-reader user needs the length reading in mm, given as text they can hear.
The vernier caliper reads 38.8 mm
